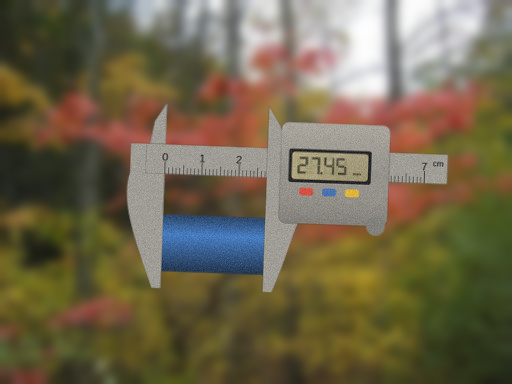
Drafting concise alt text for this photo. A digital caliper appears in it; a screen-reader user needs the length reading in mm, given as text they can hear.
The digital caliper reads 27.45 mm
